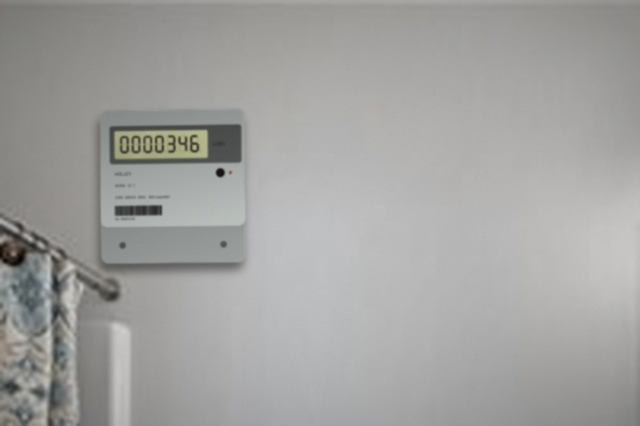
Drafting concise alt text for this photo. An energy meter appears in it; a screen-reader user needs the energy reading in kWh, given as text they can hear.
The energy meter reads 346 kWh
